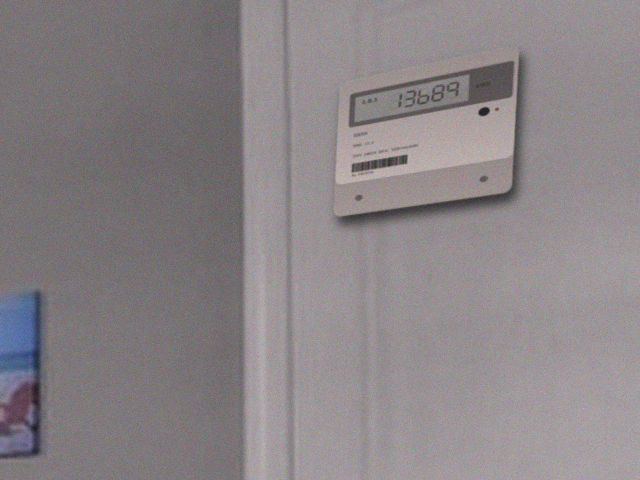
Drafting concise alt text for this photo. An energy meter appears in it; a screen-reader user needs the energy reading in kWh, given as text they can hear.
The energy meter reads 13689 kWh
